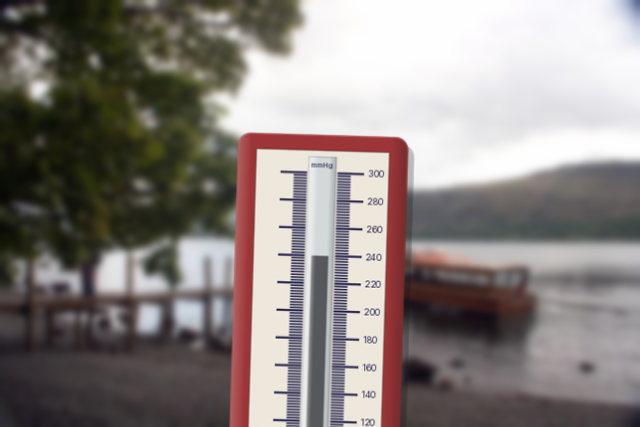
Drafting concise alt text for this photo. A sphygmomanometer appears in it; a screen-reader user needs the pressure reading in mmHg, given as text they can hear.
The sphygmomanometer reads 240 mmHg
